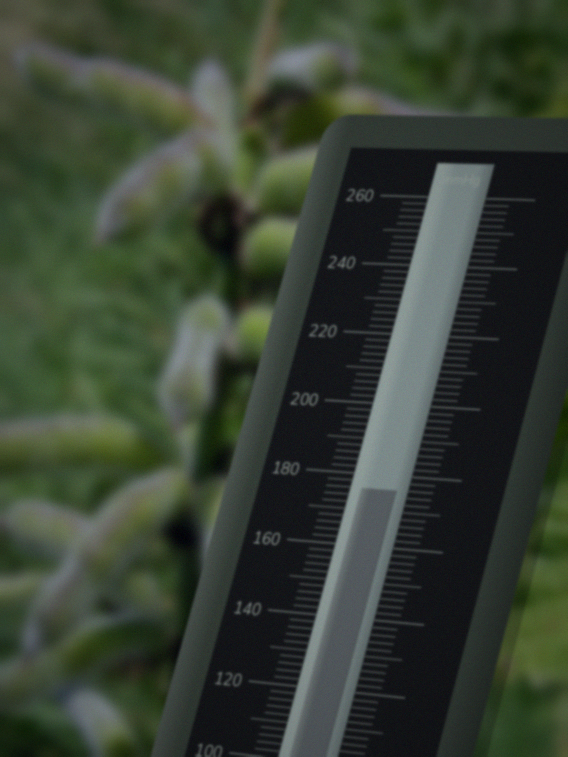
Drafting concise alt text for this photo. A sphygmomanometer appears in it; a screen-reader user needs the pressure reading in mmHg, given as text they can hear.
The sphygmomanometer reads 176 mmHg
